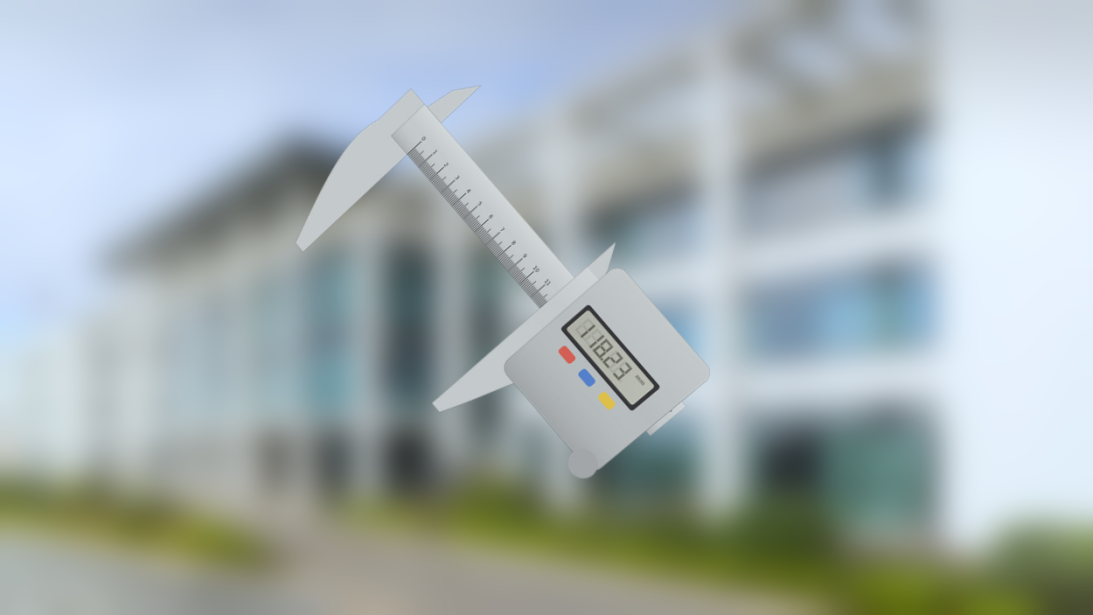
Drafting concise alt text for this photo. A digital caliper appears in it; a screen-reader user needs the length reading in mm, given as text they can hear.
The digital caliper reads 118.23 mm
